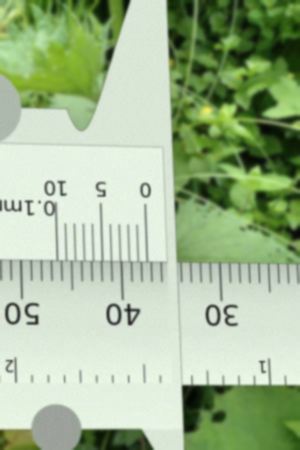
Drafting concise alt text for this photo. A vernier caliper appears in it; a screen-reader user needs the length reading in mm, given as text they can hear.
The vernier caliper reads 37.4 mm
